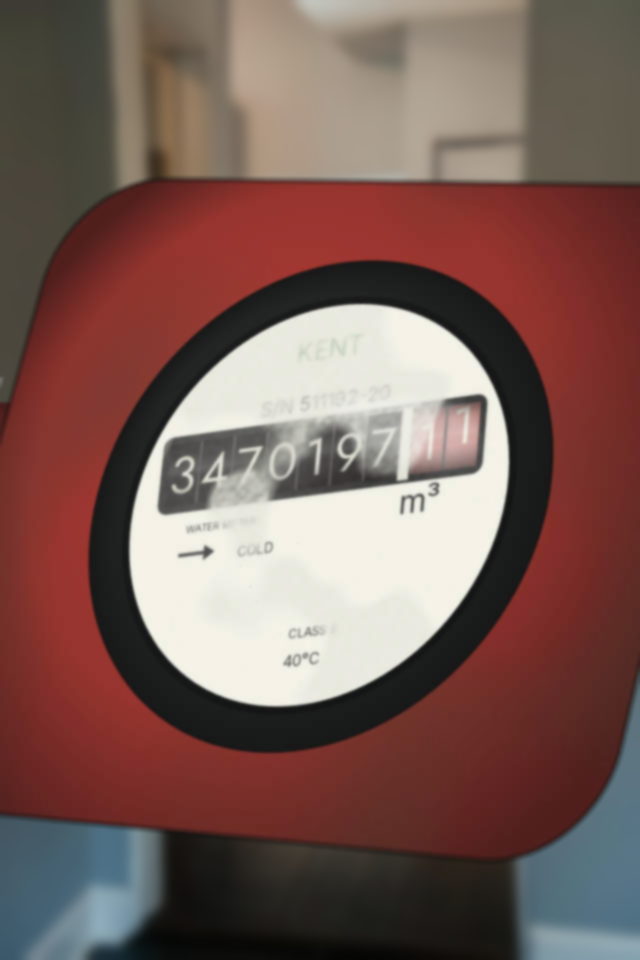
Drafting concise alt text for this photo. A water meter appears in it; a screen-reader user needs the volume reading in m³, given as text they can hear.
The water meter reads 3470197.11 m³
